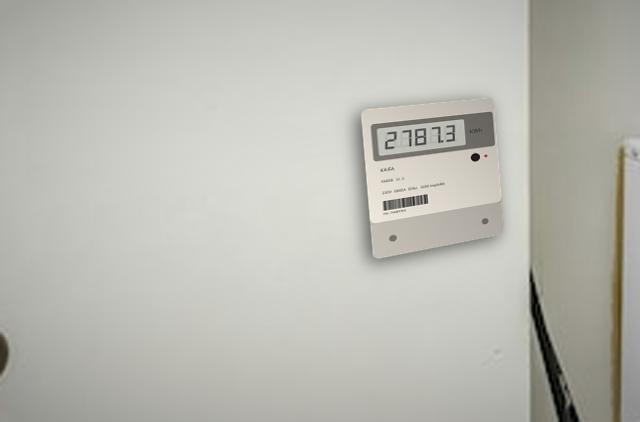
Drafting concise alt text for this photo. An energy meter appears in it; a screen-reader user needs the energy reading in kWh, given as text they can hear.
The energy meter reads 2787.3 kWh
